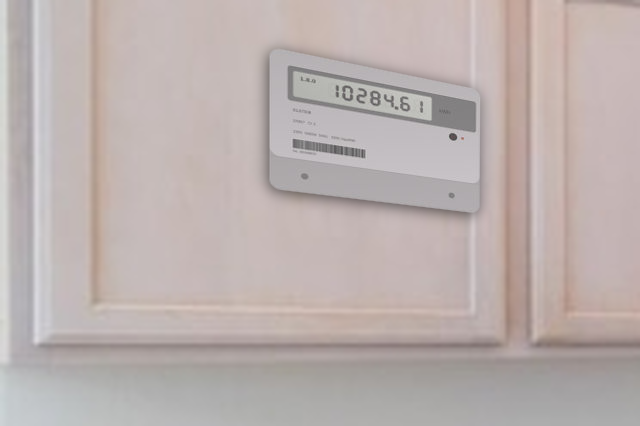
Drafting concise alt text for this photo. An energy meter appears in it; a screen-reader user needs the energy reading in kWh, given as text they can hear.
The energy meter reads 10284.61 kWh
